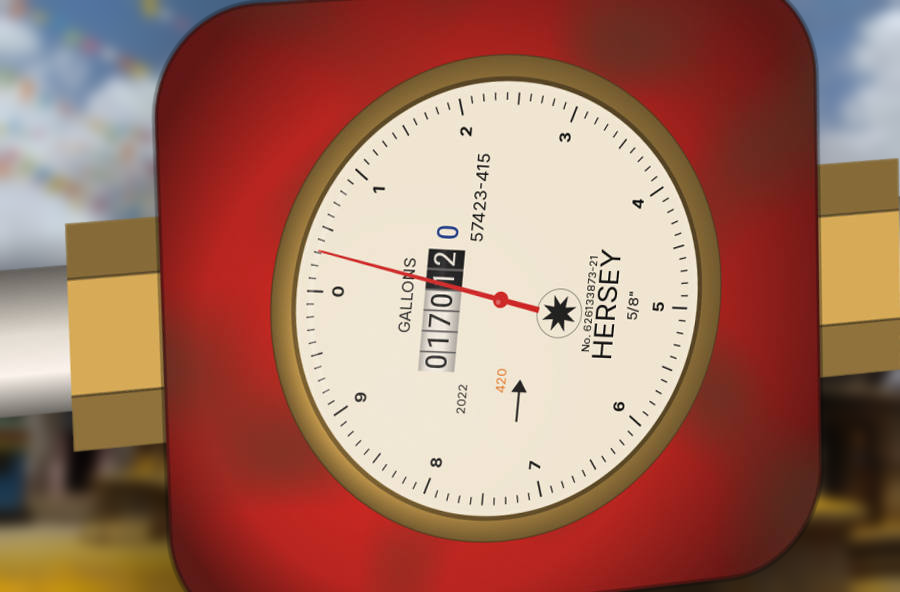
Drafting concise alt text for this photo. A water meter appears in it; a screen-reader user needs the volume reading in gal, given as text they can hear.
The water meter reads 170120.3 gal
